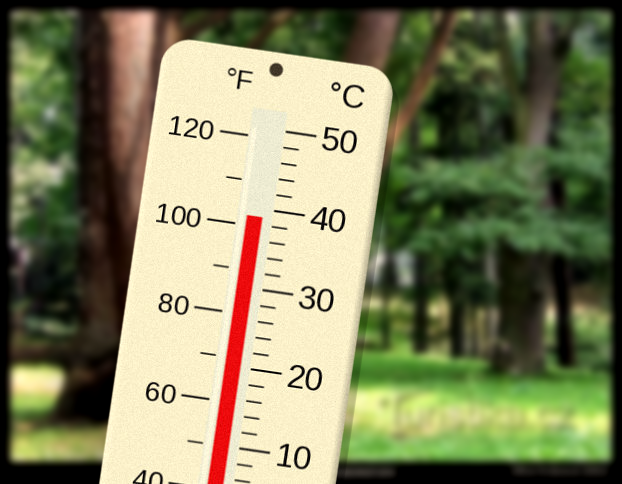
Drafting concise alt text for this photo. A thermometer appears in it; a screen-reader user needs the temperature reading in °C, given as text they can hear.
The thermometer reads 39 °C
